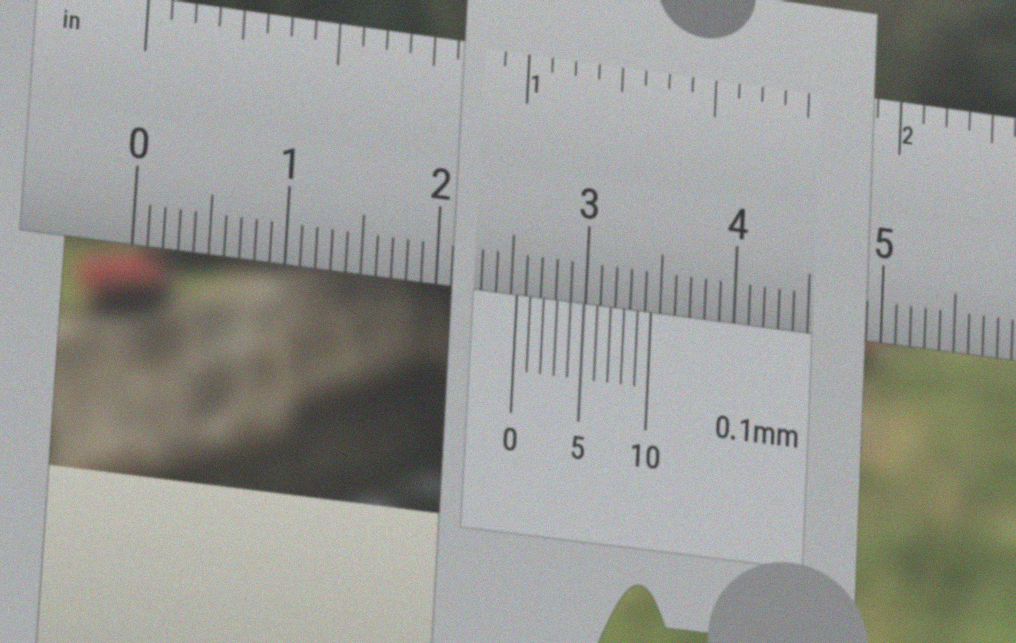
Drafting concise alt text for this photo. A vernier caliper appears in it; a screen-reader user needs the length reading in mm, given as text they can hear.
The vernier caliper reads 25.4 mm
